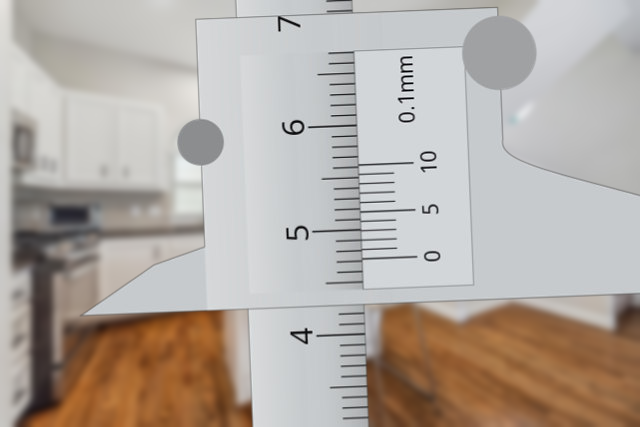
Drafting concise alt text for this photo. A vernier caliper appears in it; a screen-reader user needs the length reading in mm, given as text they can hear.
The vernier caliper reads 47.2 mm
